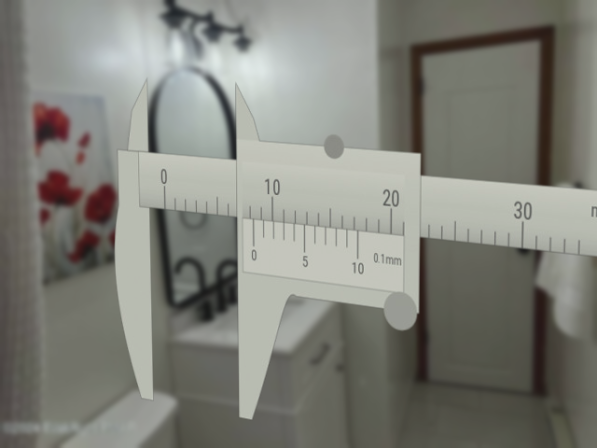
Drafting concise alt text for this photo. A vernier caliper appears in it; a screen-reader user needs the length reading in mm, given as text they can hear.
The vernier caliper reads 8.3 mm
